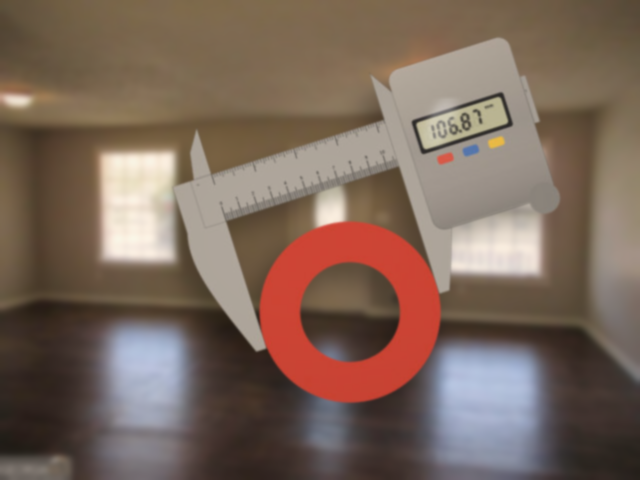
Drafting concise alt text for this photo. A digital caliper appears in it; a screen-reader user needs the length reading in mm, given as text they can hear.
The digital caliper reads 106.87 mm
